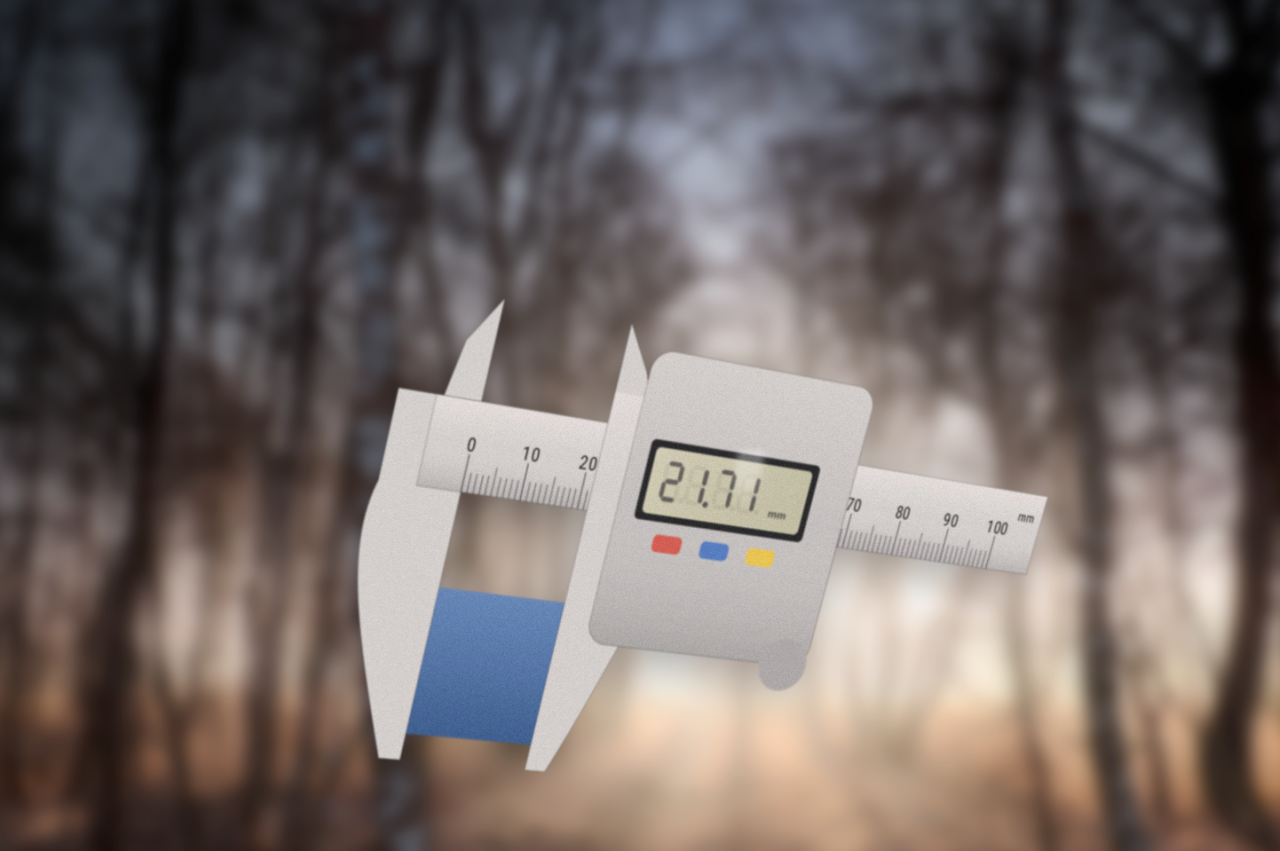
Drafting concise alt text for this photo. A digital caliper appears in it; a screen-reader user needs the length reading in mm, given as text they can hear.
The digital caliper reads 21.71 mm
